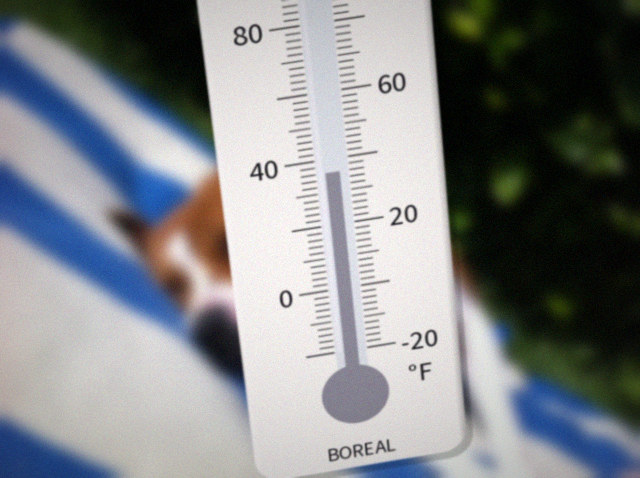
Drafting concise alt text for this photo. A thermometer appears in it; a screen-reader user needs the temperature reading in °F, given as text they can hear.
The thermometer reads 36 °F
